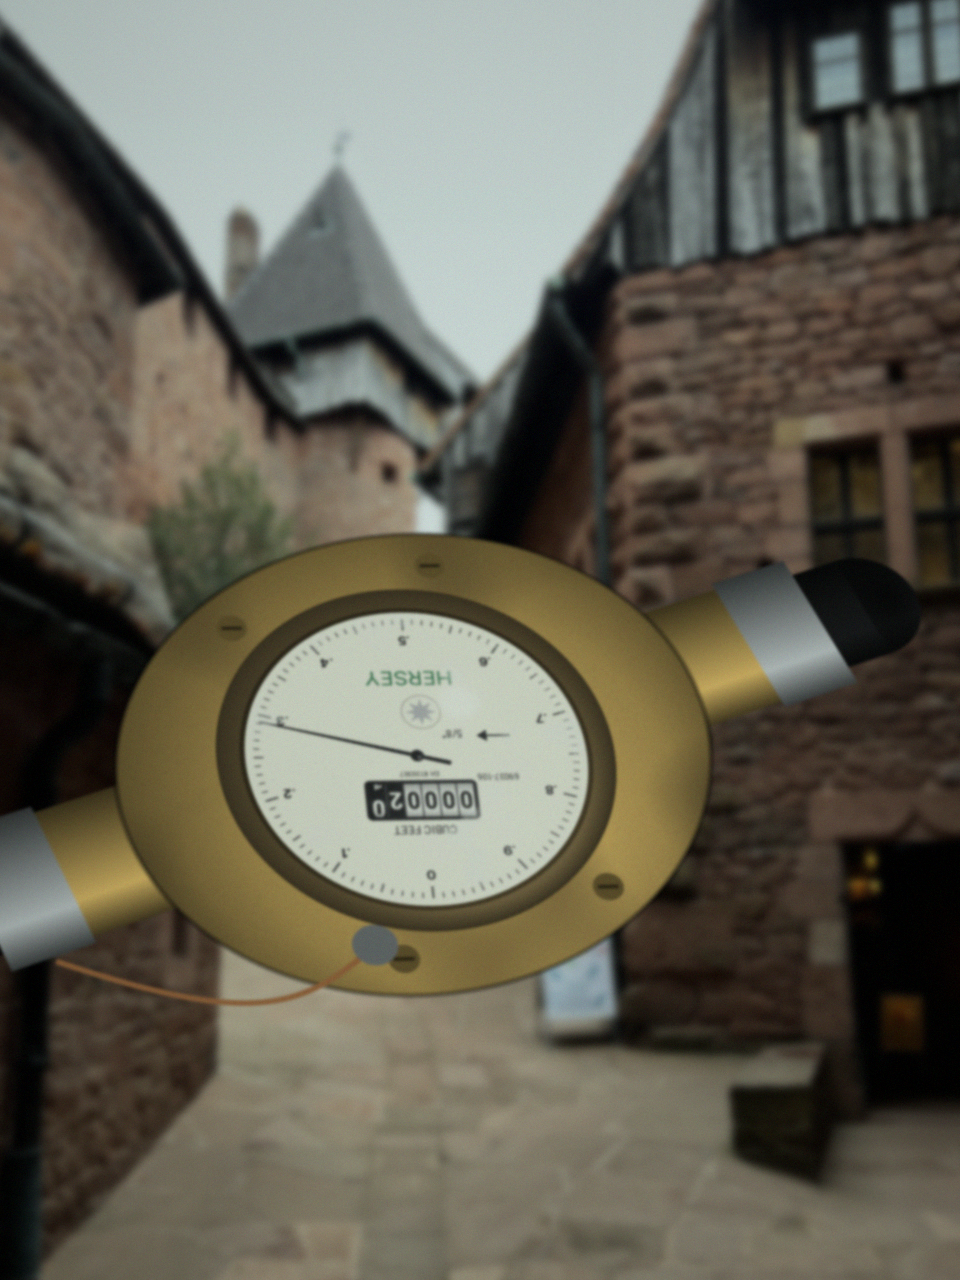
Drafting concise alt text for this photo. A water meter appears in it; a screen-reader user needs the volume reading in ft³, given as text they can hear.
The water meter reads 20.29 ft³
